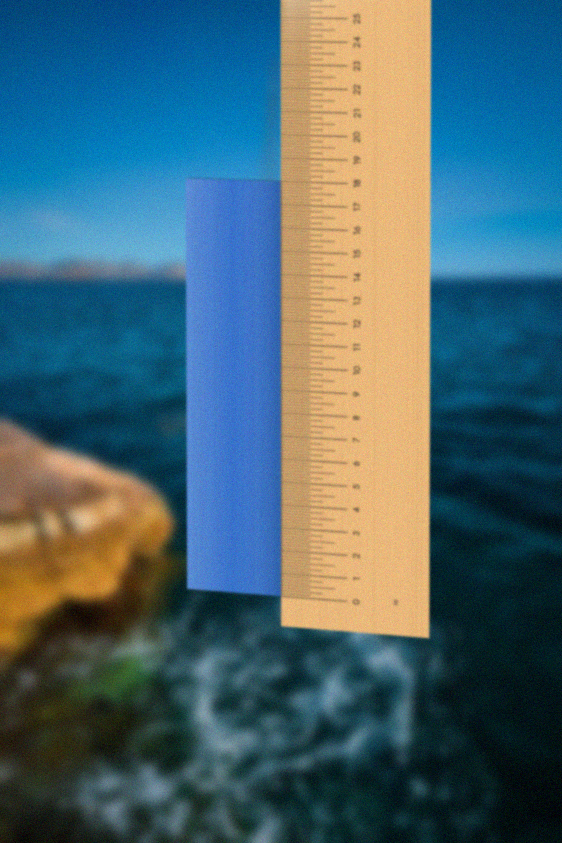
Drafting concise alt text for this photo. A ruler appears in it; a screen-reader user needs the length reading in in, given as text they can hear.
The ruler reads 18 in
